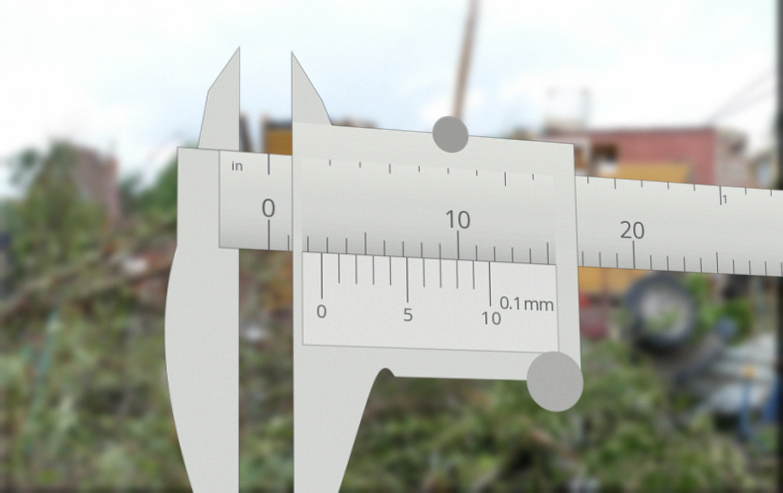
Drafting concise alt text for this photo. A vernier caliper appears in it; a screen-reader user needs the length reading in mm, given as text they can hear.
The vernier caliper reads 2.7 mm
